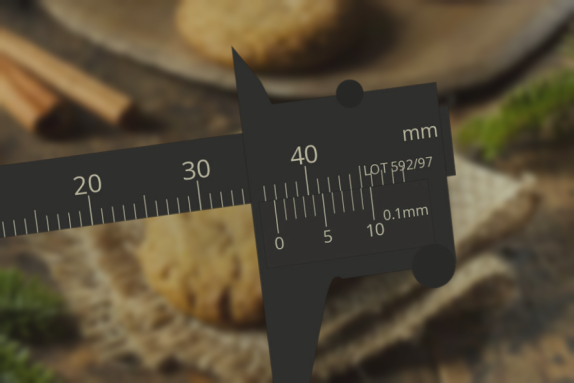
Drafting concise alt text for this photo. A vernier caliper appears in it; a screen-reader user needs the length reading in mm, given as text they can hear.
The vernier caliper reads 36.8 mm
